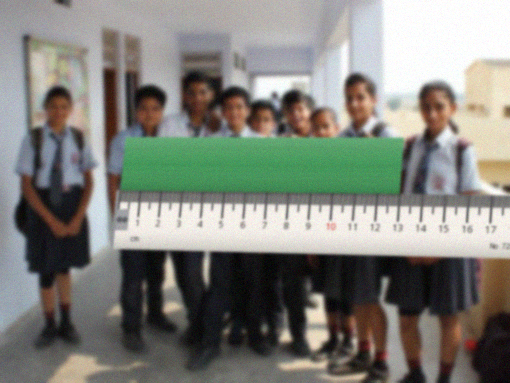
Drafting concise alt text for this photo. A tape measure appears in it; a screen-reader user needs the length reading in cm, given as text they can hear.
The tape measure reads 13 cm
